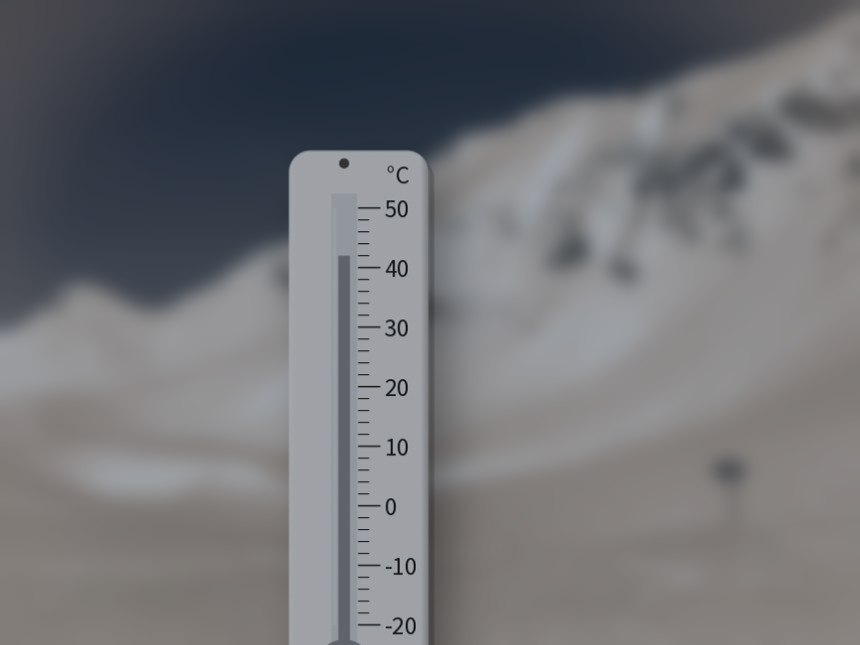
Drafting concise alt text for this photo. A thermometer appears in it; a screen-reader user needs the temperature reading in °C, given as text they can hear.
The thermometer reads 42 °C
